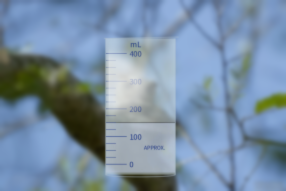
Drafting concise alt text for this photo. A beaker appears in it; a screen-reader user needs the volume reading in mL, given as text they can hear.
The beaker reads 150 mL
